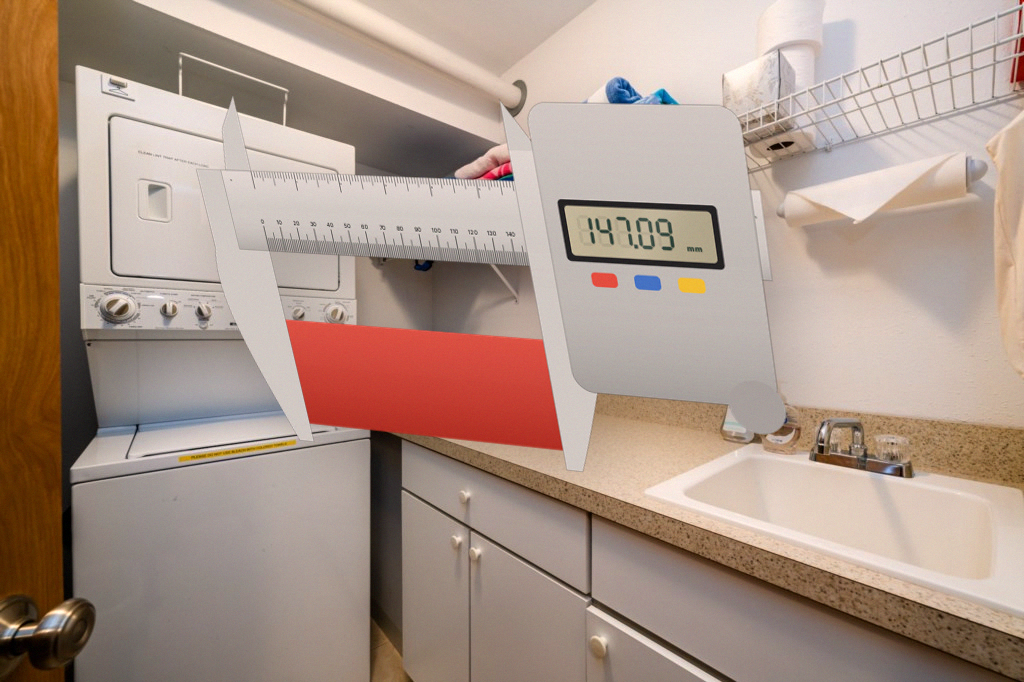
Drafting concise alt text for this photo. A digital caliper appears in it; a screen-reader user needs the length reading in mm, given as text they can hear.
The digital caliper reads 147.09 mm
